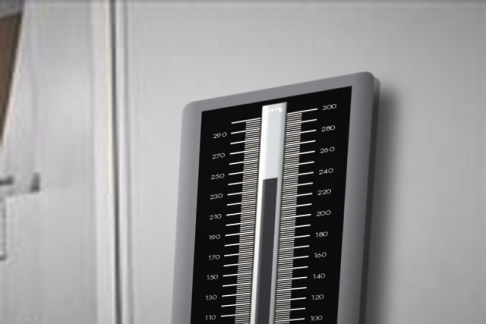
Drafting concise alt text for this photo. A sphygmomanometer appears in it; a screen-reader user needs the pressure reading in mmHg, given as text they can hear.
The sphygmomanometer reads 240 mmHg
